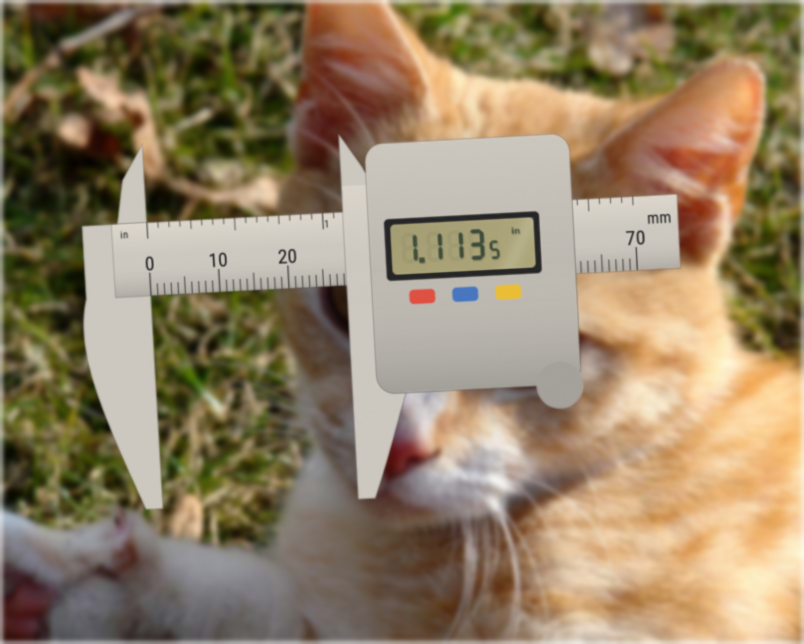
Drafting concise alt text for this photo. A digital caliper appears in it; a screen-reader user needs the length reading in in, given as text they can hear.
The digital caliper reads 1.1135 in
